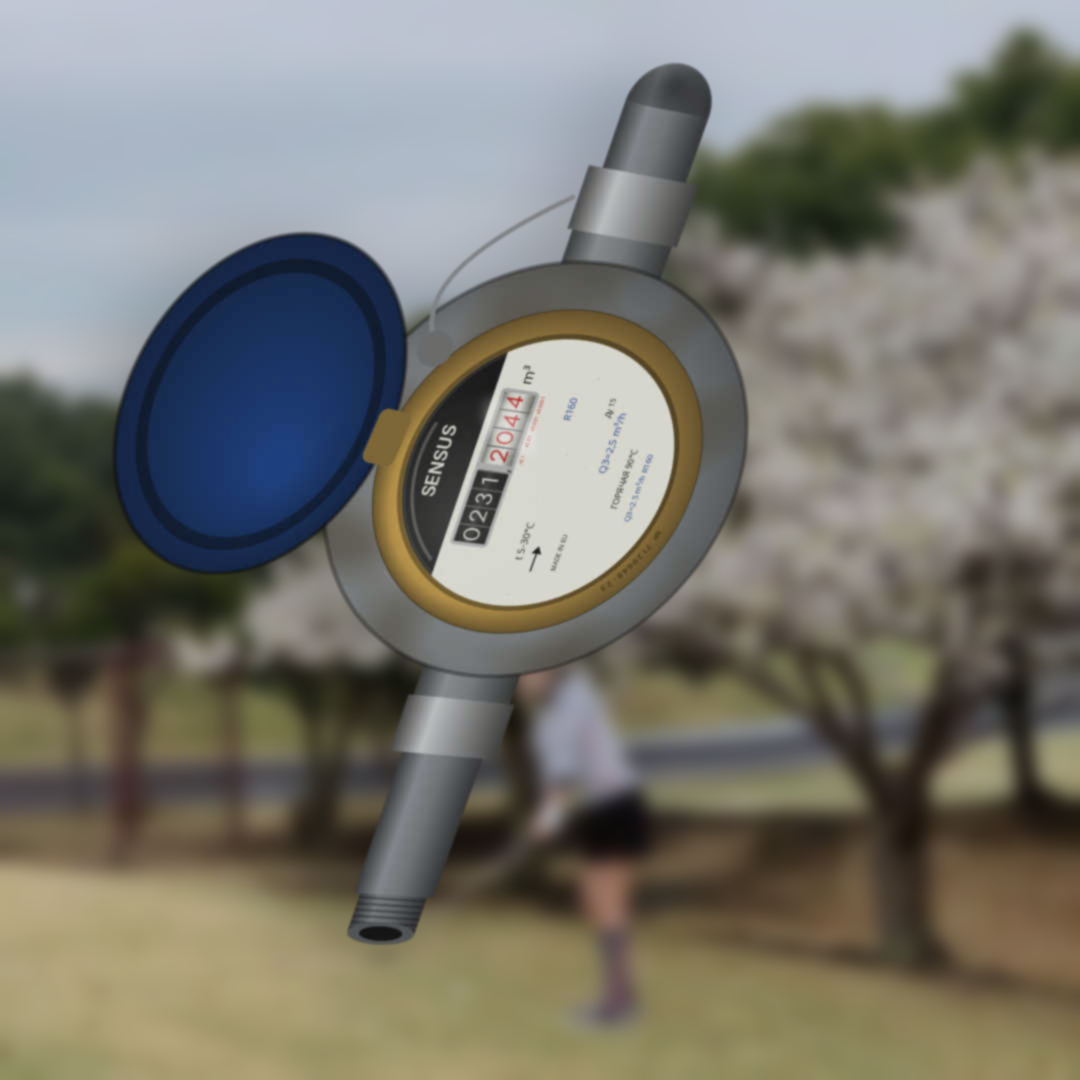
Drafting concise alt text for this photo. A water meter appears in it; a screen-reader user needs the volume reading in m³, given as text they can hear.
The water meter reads 231.2044 m³
